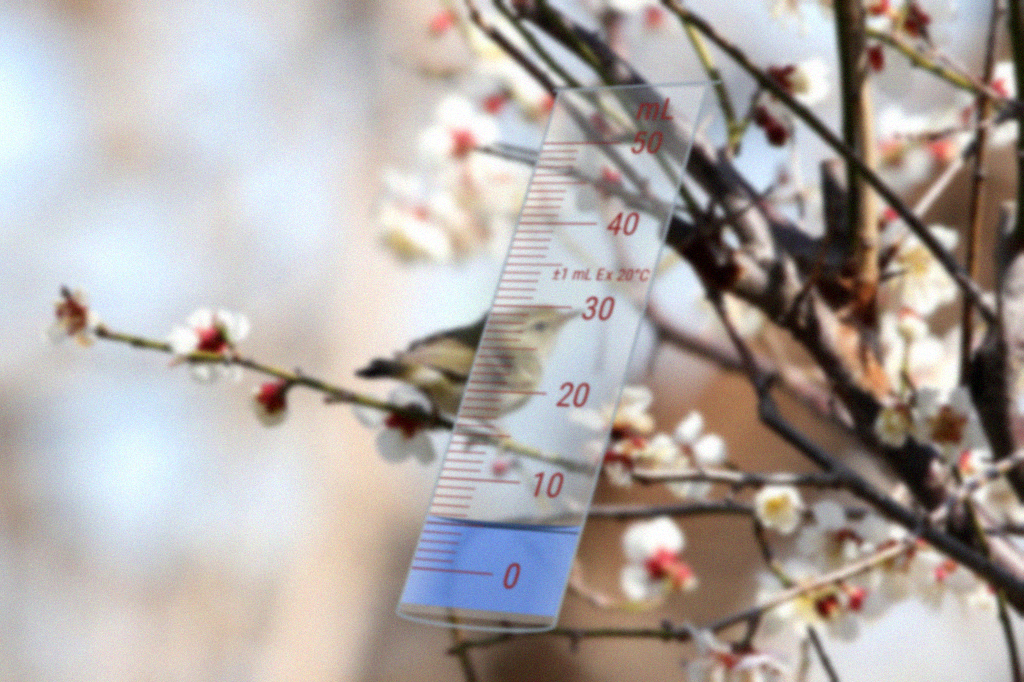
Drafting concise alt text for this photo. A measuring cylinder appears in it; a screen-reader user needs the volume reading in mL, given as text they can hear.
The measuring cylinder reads 5 mL
